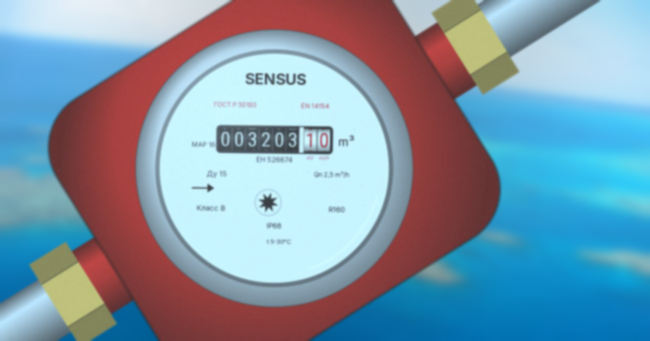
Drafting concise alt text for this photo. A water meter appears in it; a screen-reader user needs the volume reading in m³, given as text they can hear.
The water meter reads 3203.10 m³
